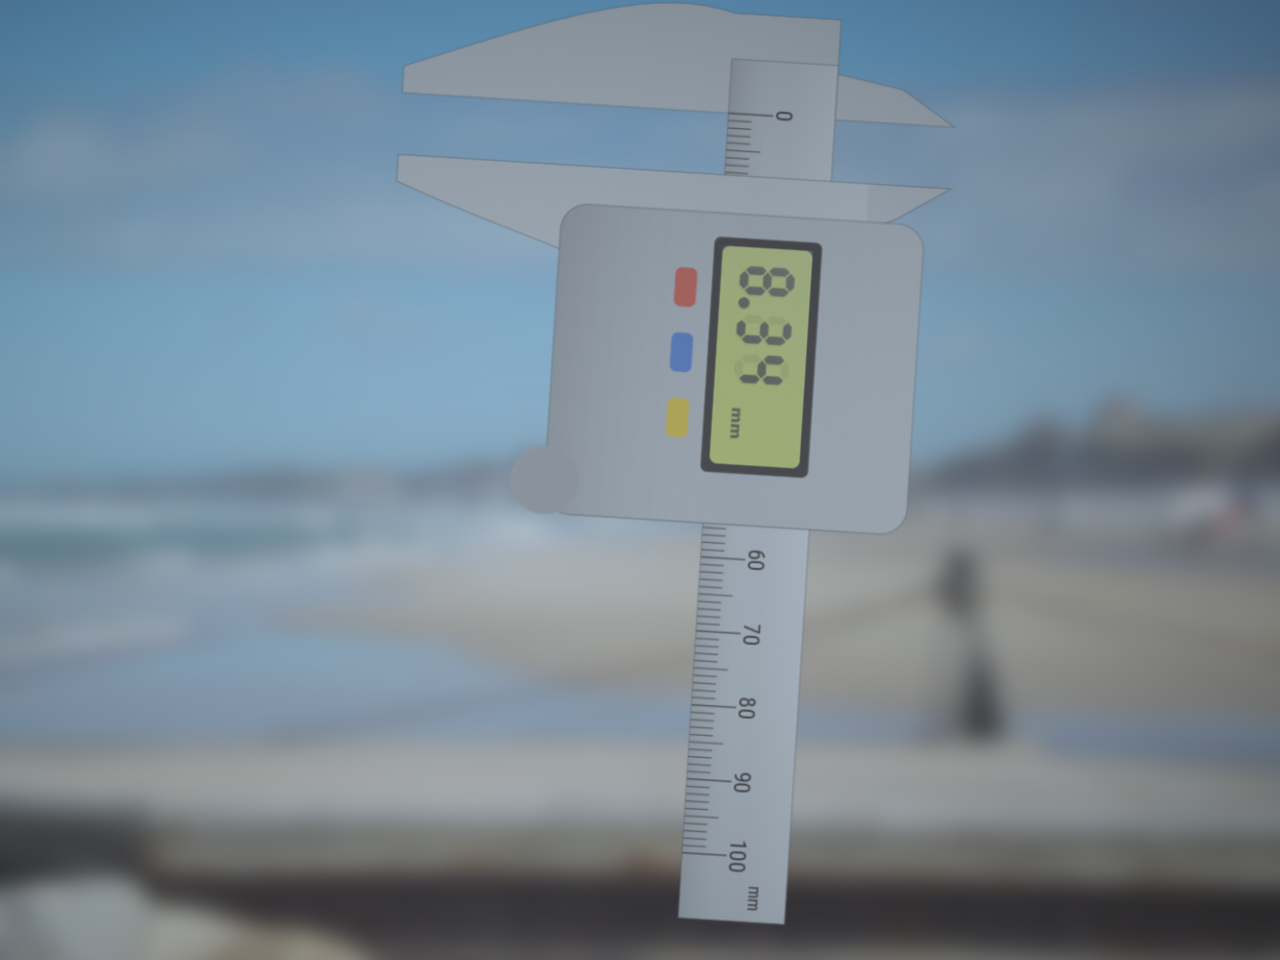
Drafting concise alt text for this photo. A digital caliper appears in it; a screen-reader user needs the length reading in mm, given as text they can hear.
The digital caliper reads 8.34 mm
